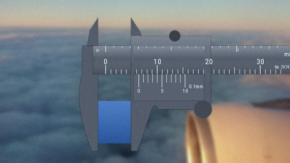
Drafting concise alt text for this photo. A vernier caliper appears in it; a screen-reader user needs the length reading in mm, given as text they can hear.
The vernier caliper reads 6.4 mm
